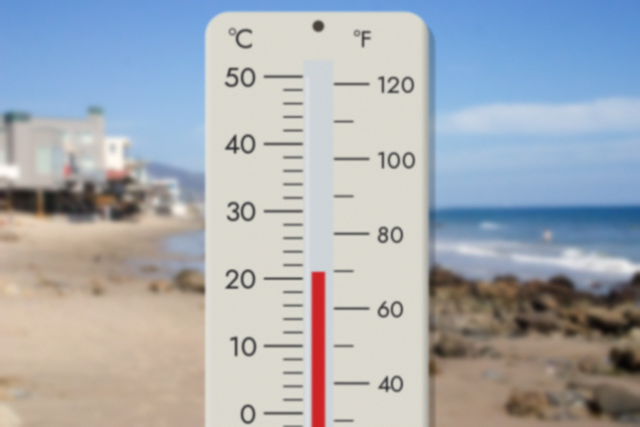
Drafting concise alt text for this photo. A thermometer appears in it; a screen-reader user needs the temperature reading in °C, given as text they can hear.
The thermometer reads 21 °C
